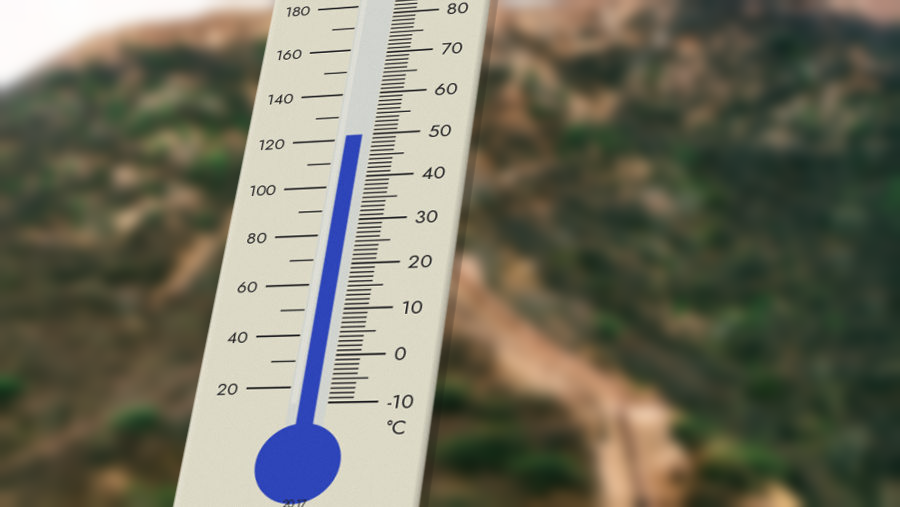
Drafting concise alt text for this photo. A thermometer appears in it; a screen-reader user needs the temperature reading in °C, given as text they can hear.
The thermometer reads 50 °C
